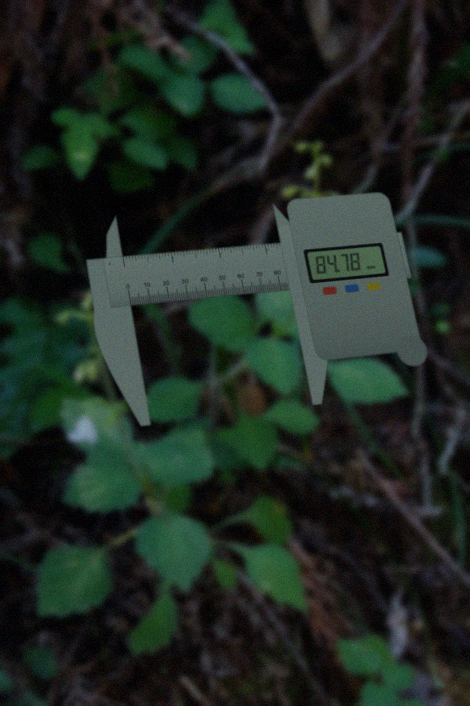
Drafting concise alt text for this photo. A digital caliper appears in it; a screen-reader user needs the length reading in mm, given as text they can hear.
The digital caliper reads 84.78 mm
